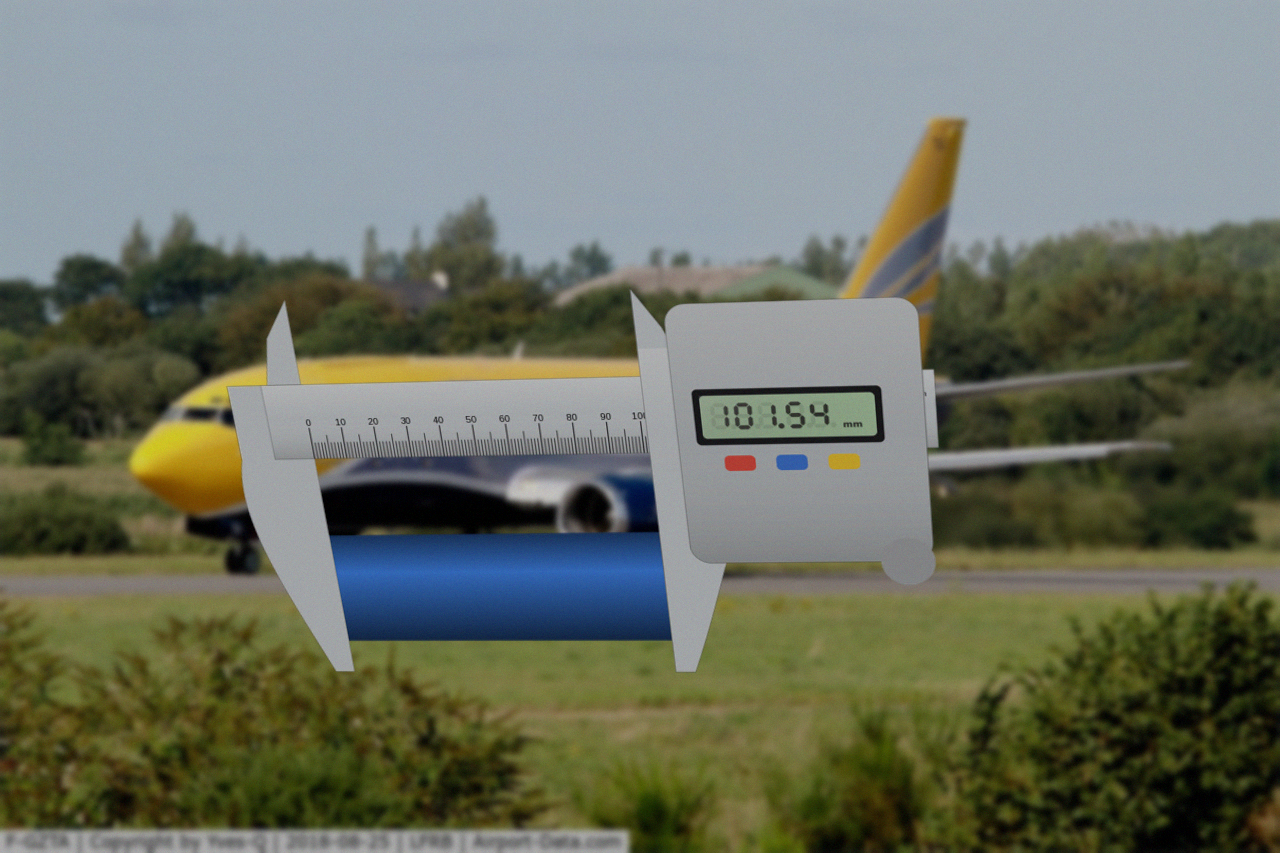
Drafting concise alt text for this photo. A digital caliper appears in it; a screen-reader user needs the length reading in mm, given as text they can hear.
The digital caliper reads 101.54 mm
